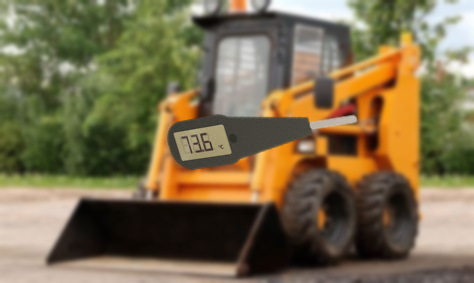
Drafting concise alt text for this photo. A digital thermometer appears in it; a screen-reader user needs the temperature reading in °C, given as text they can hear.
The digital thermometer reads 73.6 °C
